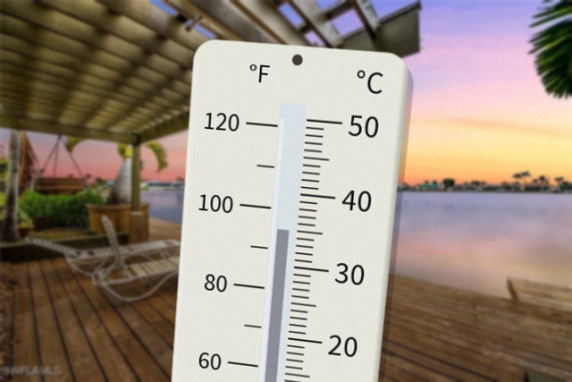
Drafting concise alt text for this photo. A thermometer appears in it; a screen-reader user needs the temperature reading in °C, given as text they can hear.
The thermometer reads 35 °C
